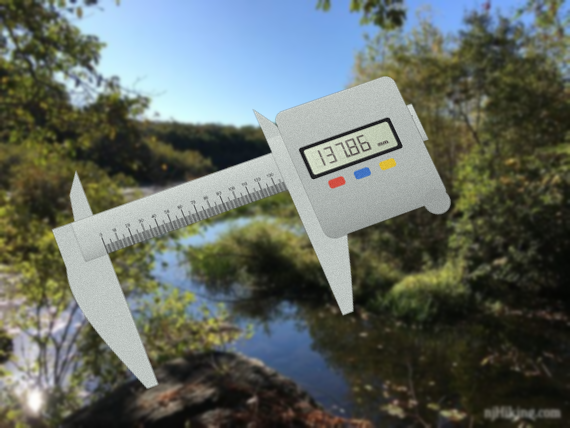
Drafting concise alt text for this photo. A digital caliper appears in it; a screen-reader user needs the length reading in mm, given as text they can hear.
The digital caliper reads 137.86 mm
